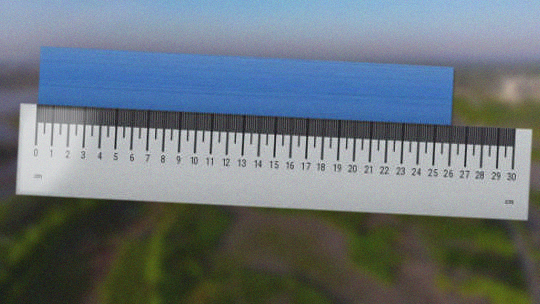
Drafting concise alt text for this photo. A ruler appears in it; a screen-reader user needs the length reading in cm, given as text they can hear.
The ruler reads 26 cm
